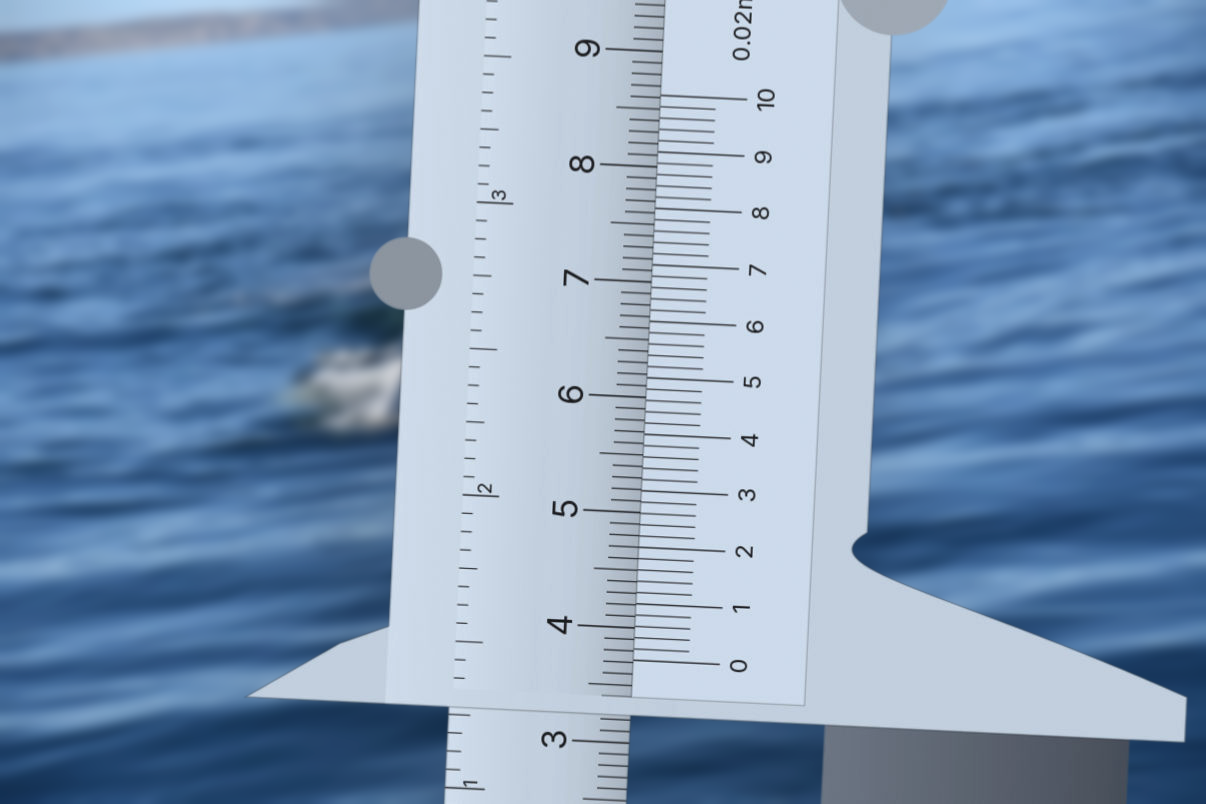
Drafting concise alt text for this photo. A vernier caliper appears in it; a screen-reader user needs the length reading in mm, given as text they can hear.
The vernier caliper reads 37.2 mm
